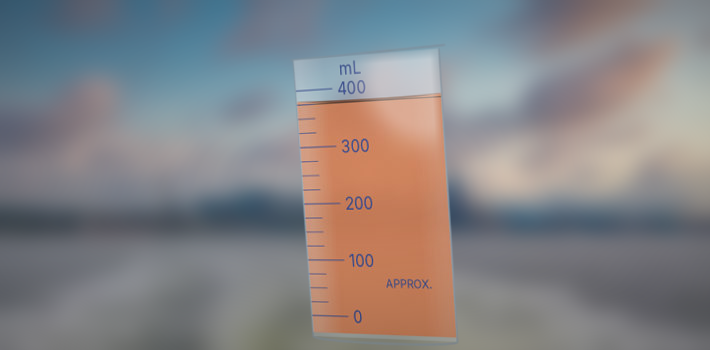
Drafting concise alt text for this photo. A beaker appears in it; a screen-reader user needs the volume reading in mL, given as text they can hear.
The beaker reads 375 mL
